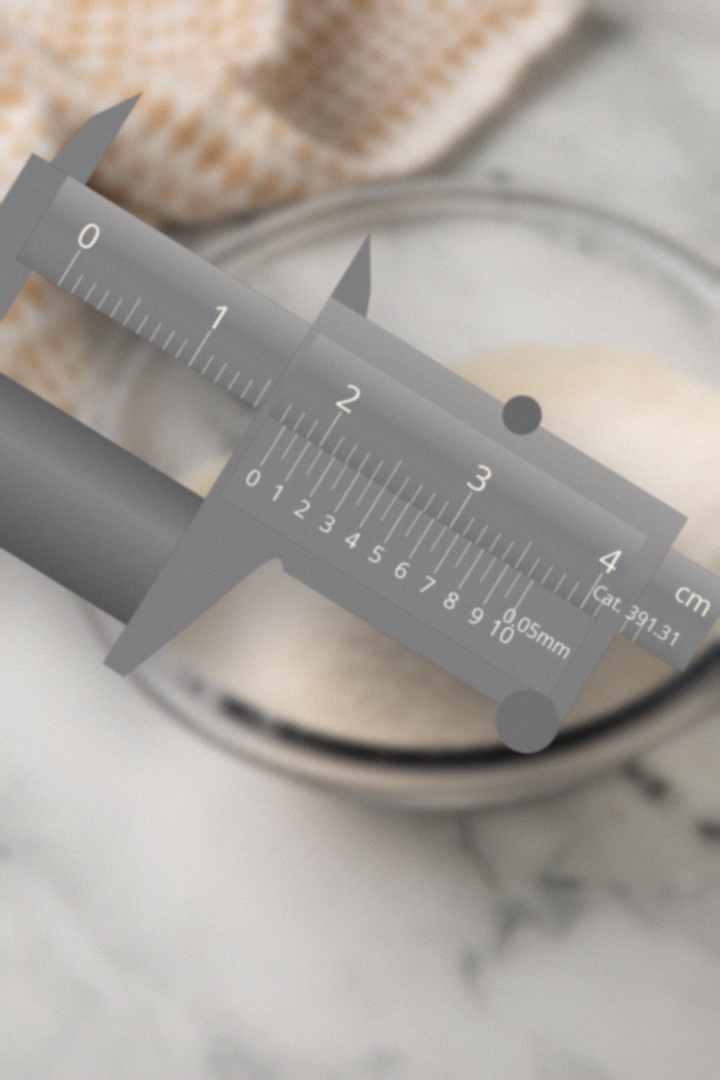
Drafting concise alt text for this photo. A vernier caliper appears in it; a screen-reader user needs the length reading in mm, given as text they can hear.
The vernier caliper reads 17.4 mm
